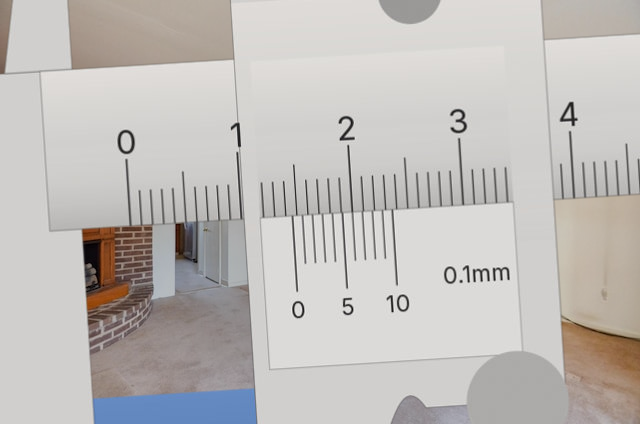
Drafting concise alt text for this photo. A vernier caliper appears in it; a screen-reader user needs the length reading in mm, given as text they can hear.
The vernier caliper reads 14.6 mm
